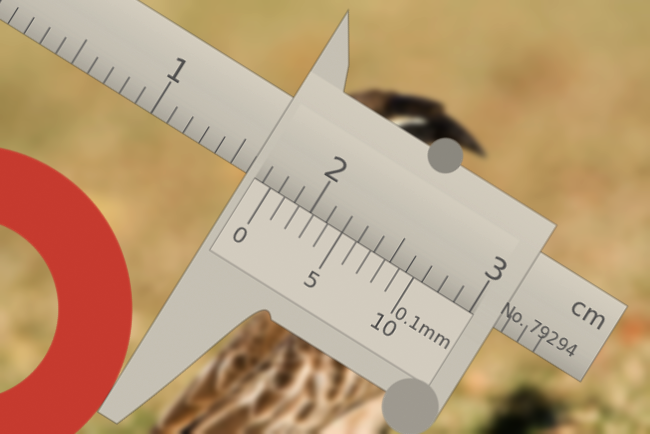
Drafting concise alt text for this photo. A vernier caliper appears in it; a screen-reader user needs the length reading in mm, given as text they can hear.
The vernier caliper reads 17.5 mm
